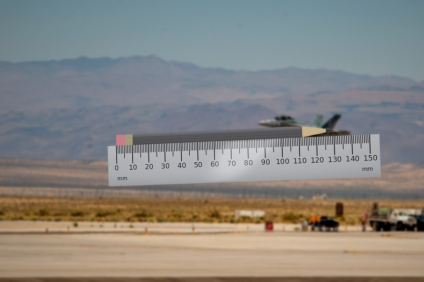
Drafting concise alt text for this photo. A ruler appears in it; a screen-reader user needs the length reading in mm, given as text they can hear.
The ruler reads 130 mm
